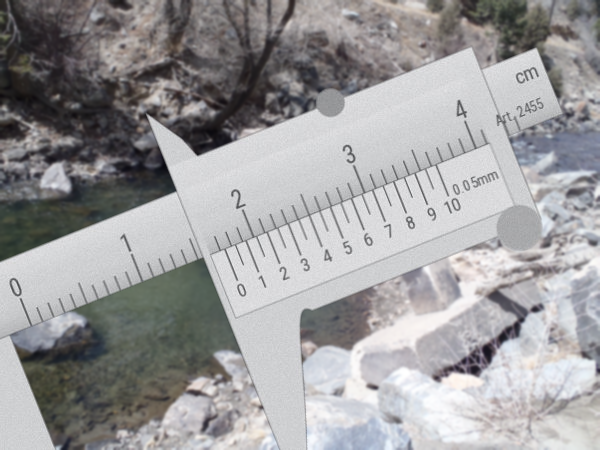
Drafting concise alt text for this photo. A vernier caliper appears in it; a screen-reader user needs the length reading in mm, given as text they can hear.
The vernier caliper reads 17.4 mm
